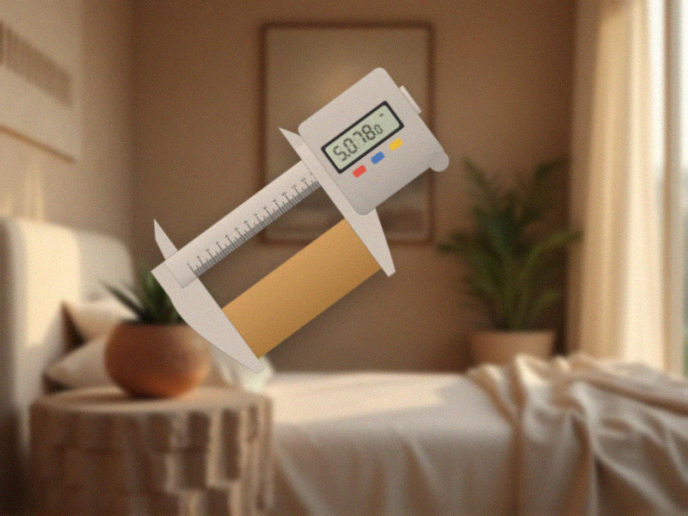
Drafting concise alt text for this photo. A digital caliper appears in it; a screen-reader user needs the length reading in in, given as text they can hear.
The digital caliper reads 5.0780 in
